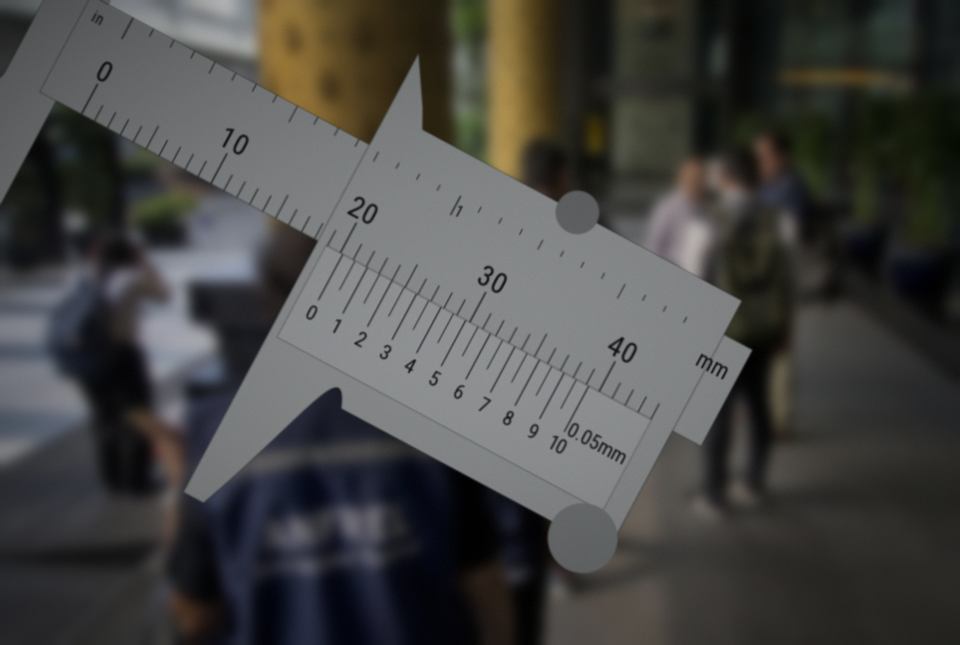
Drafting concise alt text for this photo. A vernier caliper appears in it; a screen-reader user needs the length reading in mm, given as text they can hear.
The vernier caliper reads 20.2 mm
